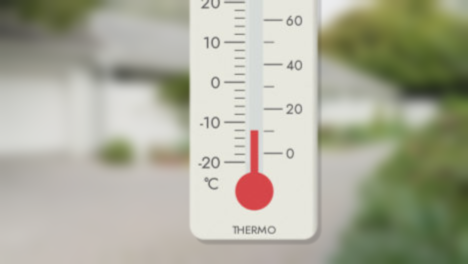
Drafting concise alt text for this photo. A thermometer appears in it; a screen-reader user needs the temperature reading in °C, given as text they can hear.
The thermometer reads -12 °C
